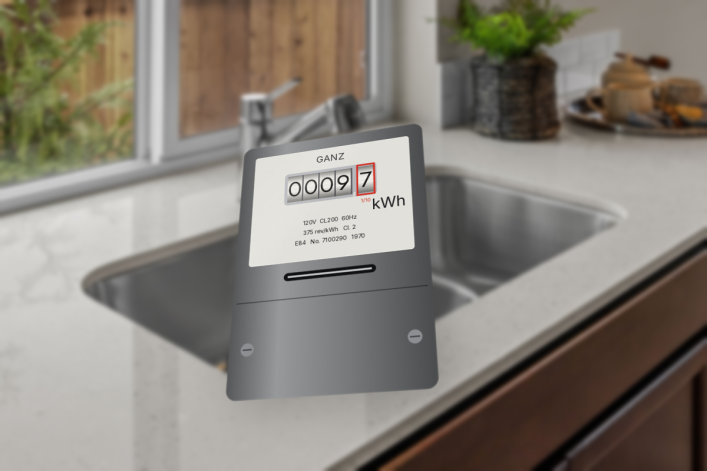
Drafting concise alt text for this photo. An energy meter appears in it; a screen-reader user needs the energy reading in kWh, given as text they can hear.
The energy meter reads 9.7 kWh
